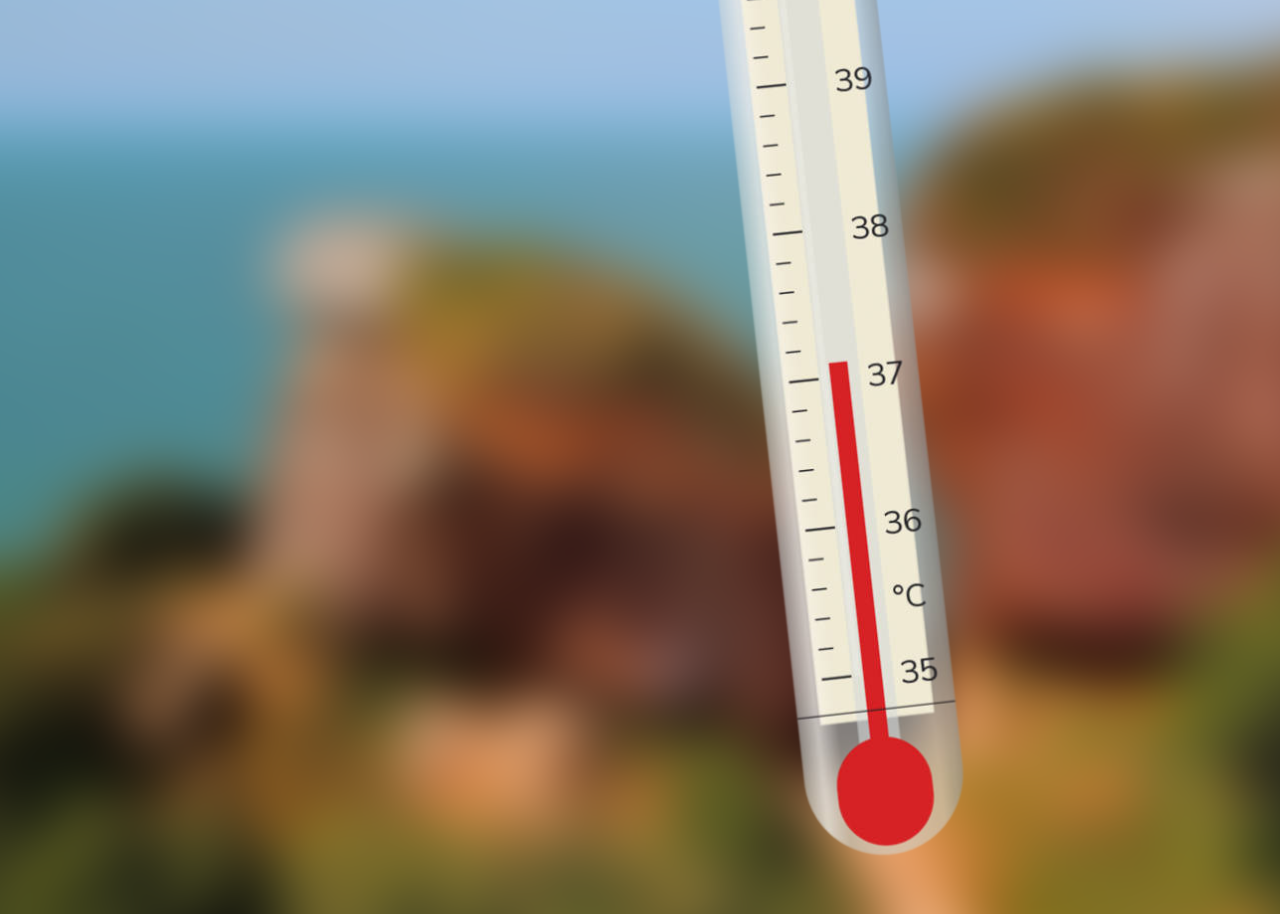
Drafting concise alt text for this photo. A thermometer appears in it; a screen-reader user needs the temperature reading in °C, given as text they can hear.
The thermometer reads 37.1 °C
